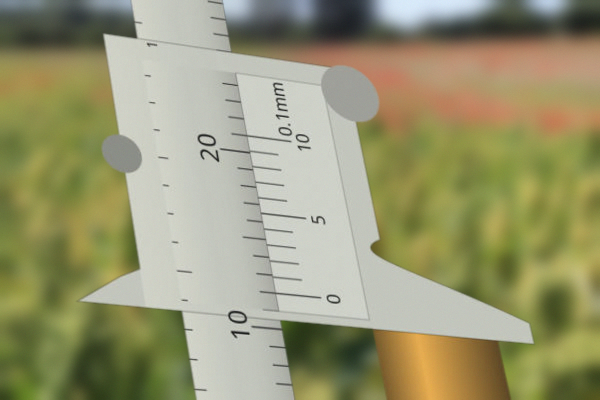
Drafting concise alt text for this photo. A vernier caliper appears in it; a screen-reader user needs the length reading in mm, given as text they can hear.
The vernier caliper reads 12.0 mm
